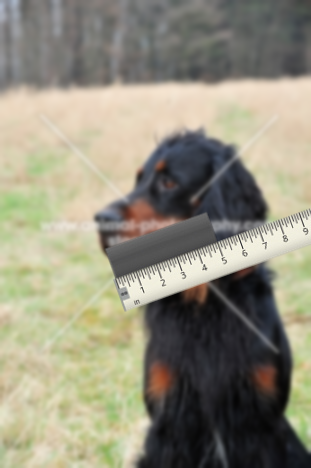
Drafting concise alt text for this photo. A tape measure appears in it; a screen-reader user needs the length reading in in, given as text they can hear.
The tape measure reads 5 in
